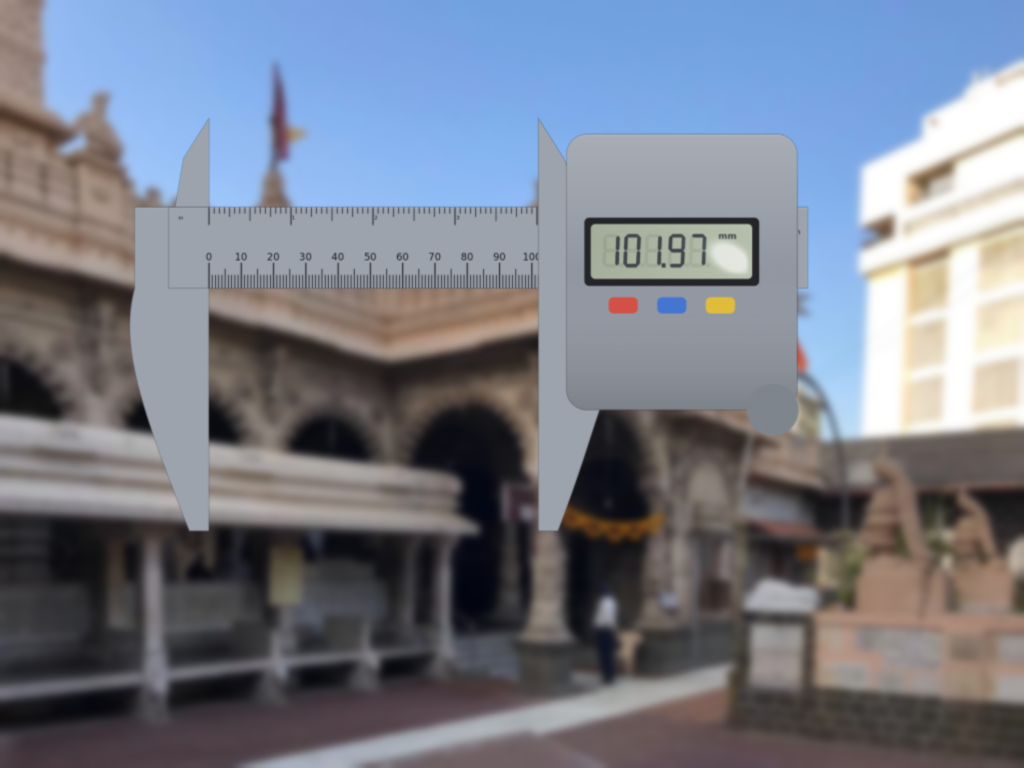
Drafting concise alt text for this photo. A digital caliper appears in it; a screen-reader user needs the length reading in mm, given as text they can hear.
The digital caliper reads 101.97 mm
